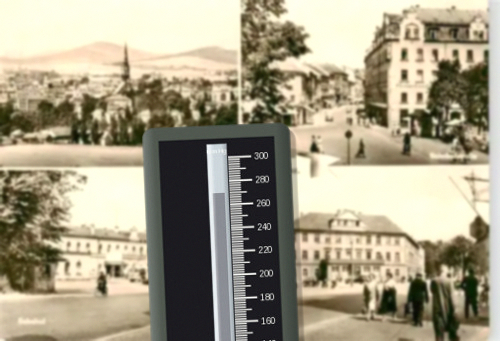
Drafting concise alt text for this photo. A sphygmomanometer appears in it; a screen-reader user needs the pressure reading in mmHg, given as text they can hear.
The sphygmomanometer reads 270 mmHg
